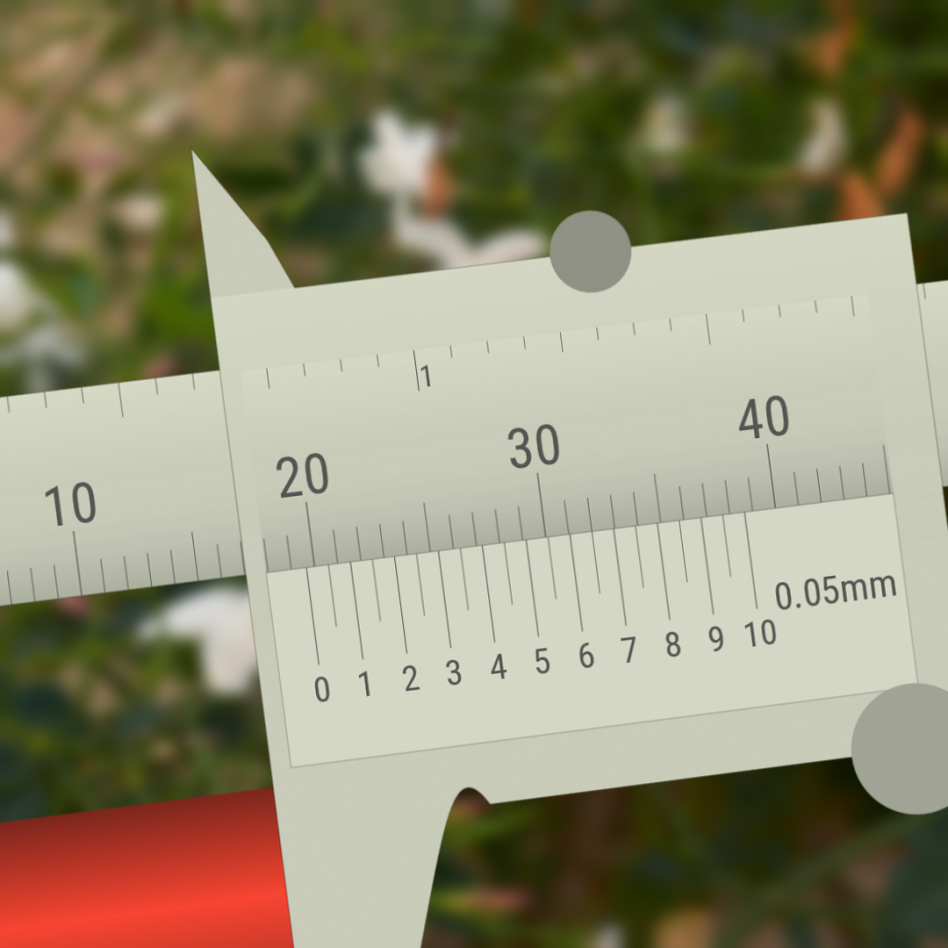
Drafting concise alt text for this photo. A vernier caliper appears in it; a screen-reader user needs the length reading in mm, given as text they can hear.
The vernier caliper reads 19.65 mm
